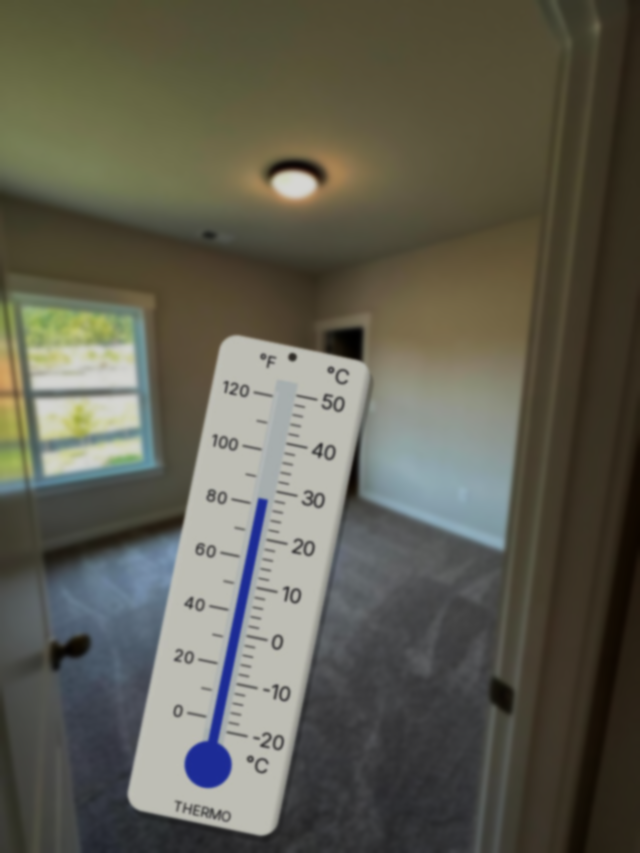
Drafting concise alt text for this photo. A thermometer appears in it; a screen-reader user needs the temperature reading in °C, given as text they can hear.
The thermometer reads 28 °C
